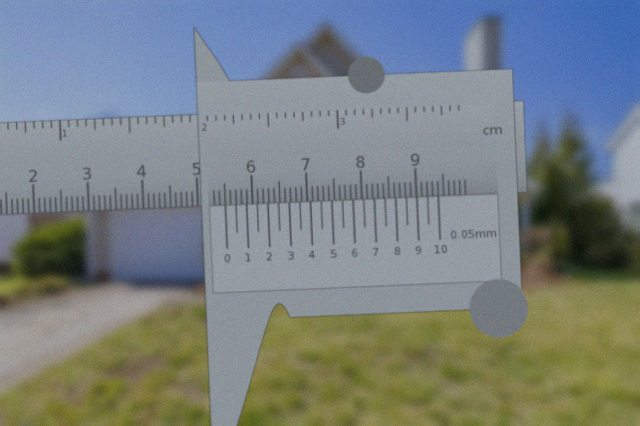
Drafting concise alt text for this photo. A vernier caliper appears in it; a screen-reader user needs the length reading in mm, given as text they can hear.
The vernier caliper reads 55.0 mm
